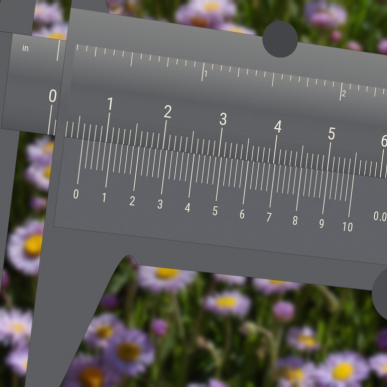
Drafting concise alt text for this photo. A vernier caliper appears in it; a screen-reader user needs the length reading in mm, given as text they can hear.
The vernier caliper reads 6.0 mm
